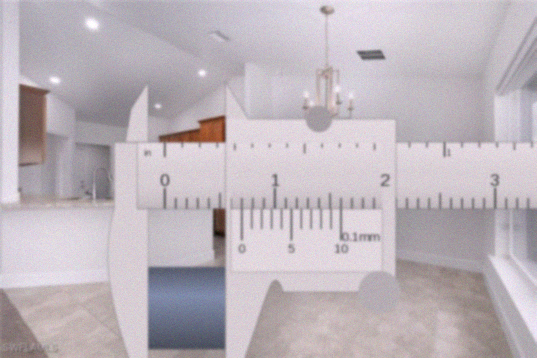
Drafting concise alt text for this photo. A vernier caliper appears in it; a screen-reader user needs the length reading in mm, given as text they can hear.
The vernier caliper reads 7.0 mm
